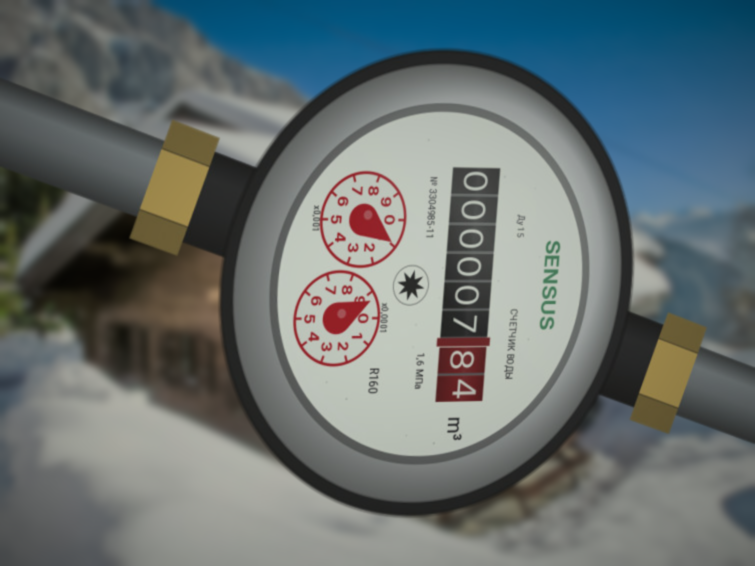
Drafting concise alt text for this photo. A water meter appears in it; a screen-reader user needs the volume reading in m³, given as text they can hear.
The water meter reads 7.8409 m³
